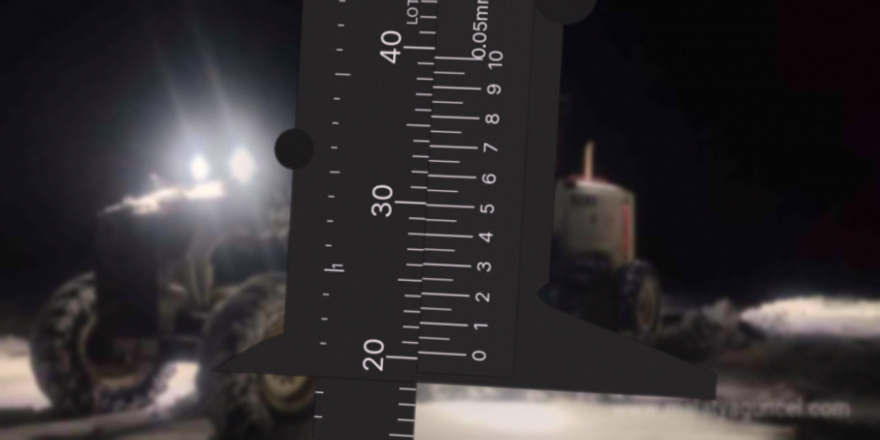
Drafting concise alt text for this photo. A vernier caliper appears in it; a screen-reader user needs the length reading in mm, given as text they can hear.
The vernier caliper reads 20.4 mm
